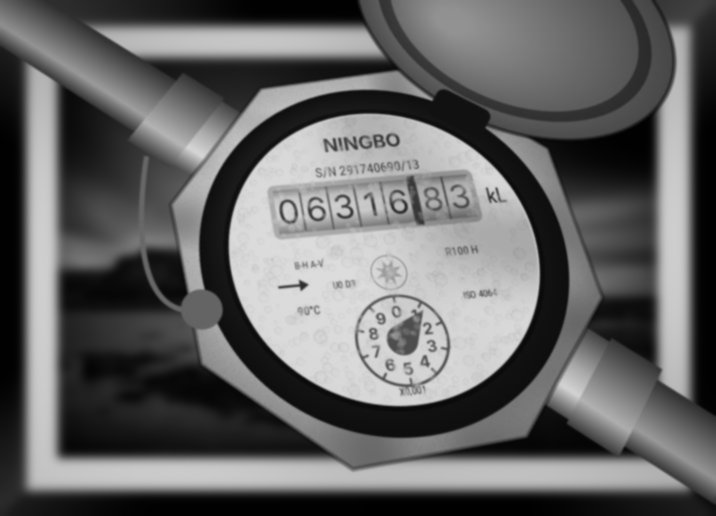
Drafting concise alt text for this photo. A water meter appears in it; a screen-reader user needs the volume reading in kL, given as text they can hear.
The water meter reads 6316.831 kL
